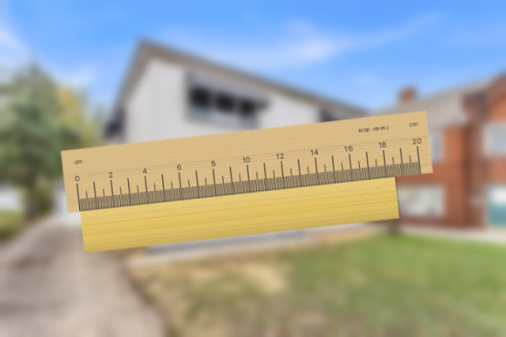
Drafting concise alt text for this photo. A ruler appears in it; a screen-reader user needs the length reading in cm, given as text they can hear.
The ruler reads 18.5 cm
